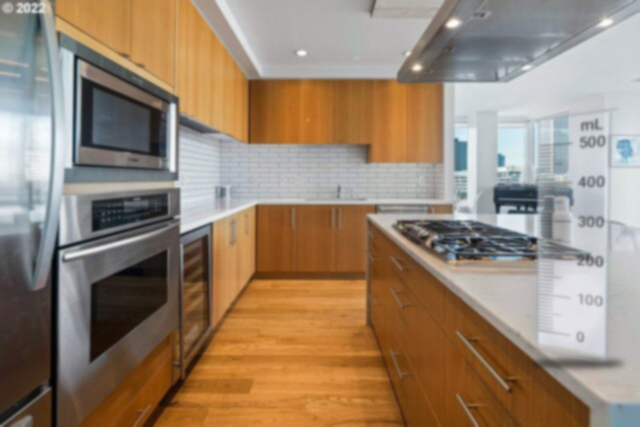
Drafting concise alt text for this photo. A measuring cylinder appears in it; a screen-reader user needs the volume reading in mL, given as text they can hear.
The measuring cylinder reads 200 mL
